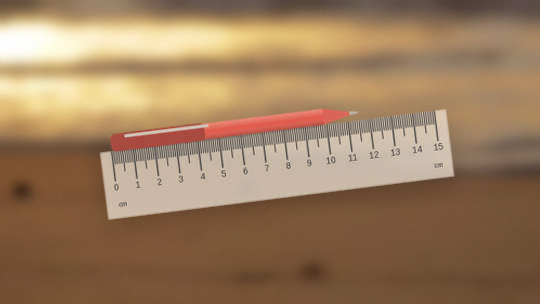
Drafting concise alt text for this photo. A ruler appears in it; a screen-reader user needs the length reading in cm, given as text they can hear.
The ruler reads 11.5 cm
